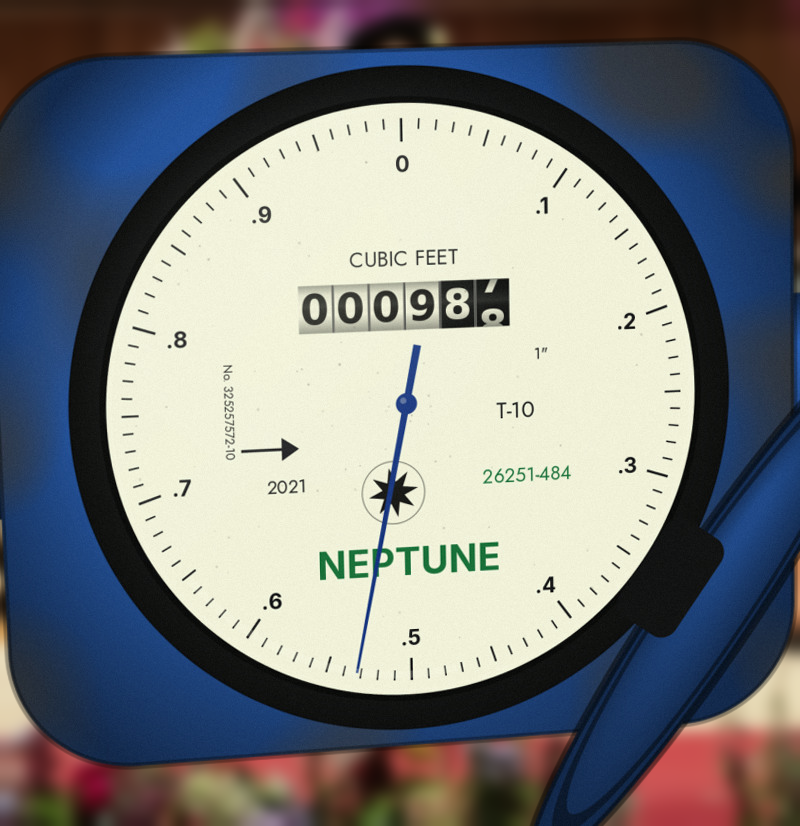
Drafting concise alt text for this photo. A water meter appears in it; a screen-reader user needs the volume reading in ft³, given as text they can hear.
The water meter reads 987.53 ft³
